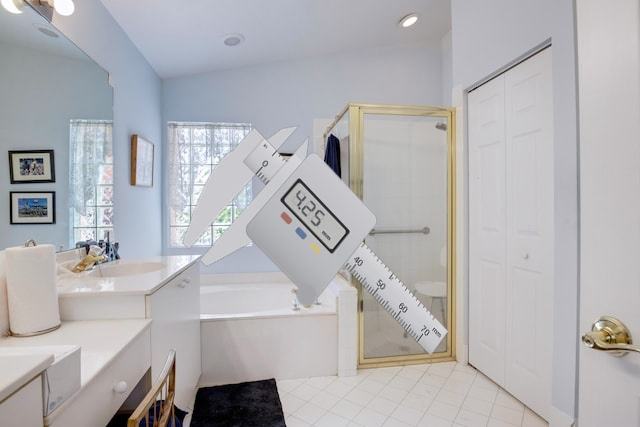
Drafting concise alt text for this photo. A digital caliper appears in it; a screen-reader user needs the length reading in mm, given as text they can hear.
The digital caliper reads 4.25 mm
